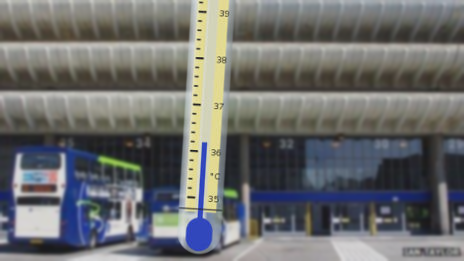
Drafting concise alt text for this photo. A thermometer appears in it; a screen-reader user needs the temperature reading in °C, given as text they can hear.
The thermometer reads 36.2 °C
